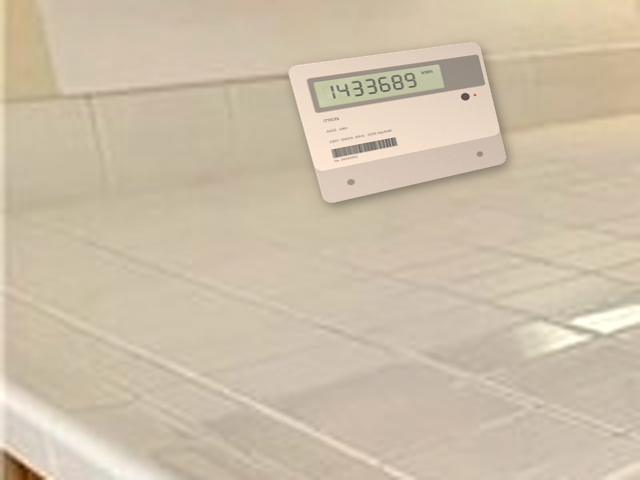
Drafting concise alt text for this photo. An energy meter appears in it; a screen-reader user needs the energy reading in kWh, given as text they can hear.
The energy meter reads 1433689 kWh
